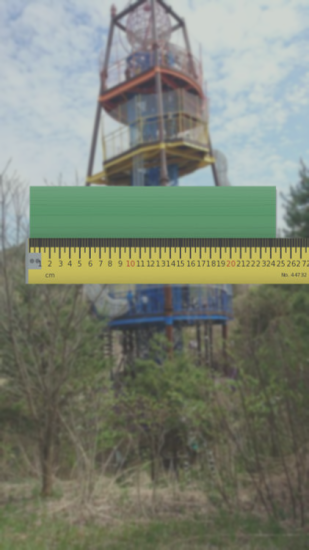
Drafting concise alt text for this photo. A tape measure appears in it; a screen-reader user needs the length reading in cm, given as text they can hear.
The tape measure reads 24.5 cm
